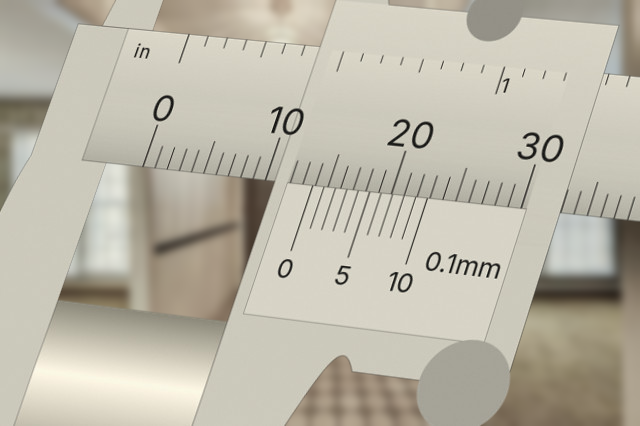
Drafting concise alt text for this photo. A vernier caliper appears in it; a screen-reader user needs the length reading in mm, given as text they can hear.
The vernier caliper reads 13.8 mm
